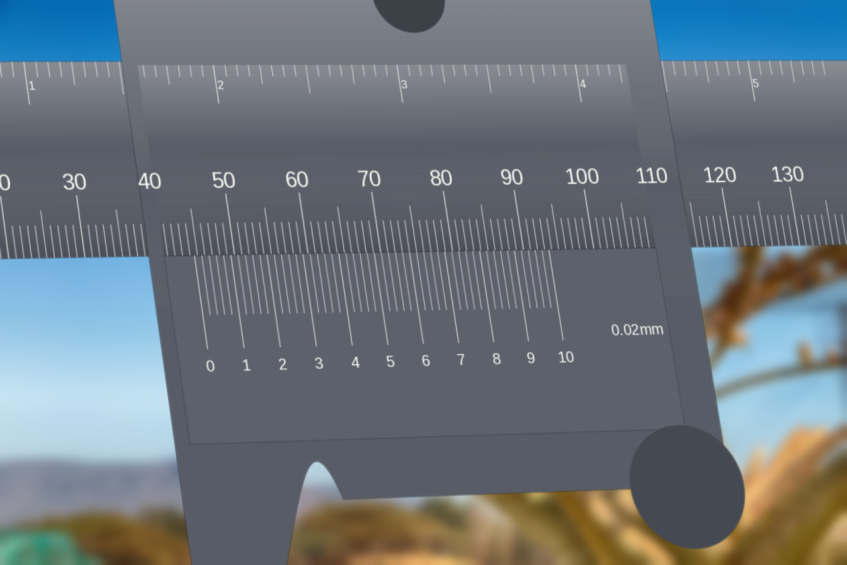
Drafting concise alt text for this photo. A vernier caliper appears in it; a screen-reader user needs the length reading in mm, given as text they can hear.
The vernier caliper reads 44.6 mm
